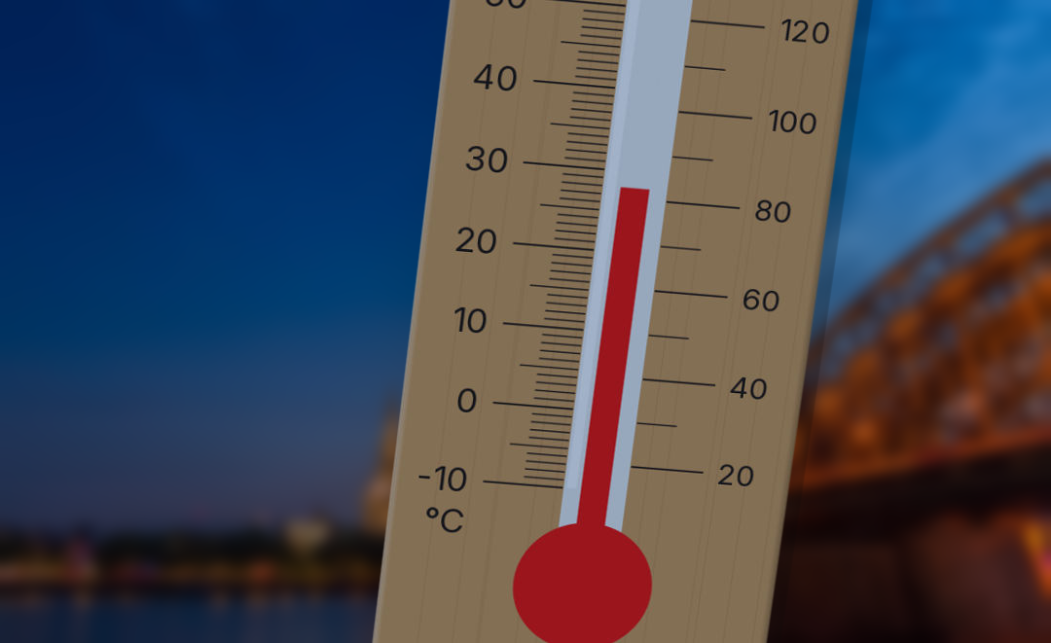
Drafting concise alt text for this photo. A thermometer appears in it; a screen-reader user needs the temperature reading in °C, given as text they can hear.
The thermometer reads 28 °C
